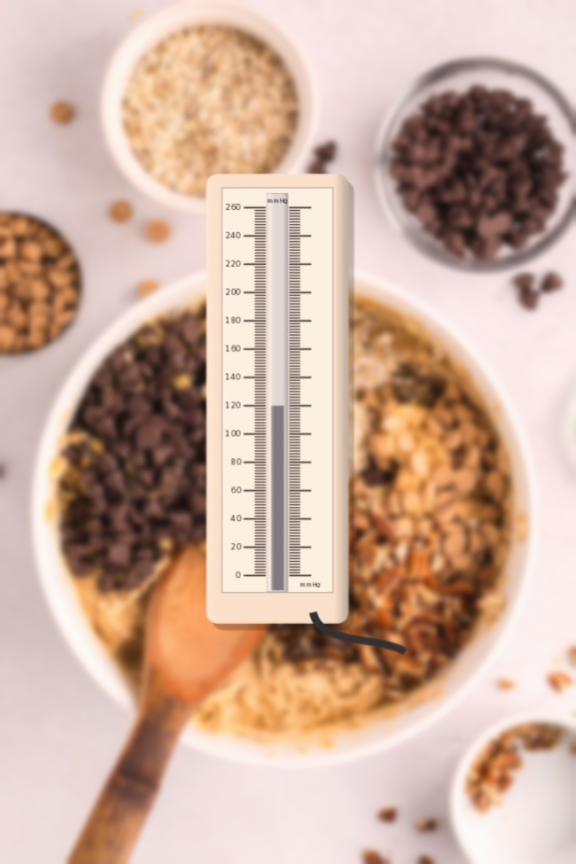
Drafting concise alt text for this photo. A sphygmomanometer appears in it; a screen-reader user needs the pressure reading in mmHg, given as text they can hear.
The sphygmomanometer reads 120 mmHg
